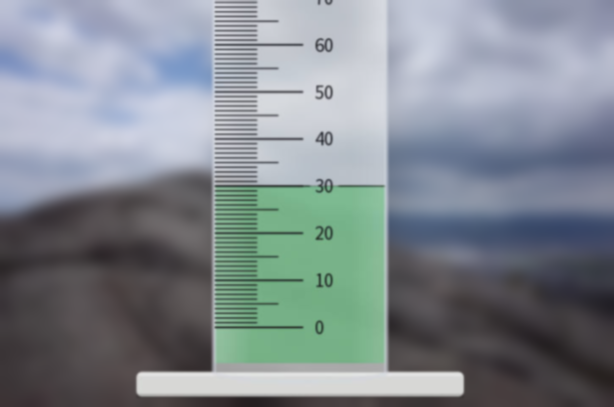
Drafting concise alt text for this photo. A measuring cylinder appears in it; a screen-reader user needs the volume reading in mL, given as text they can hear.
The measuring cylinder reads 30 mL
